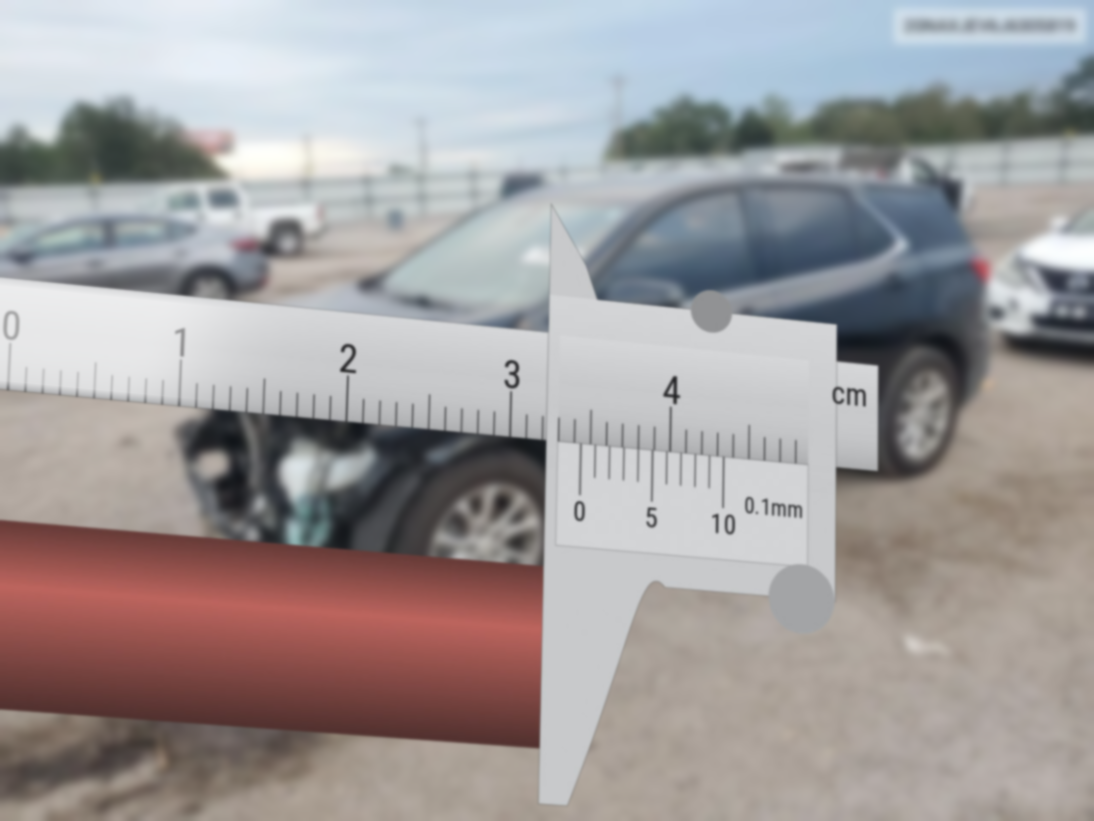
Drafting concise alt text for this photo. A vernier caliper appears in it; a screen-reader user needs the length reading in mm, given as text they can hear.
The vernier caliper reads 34.4 mm
